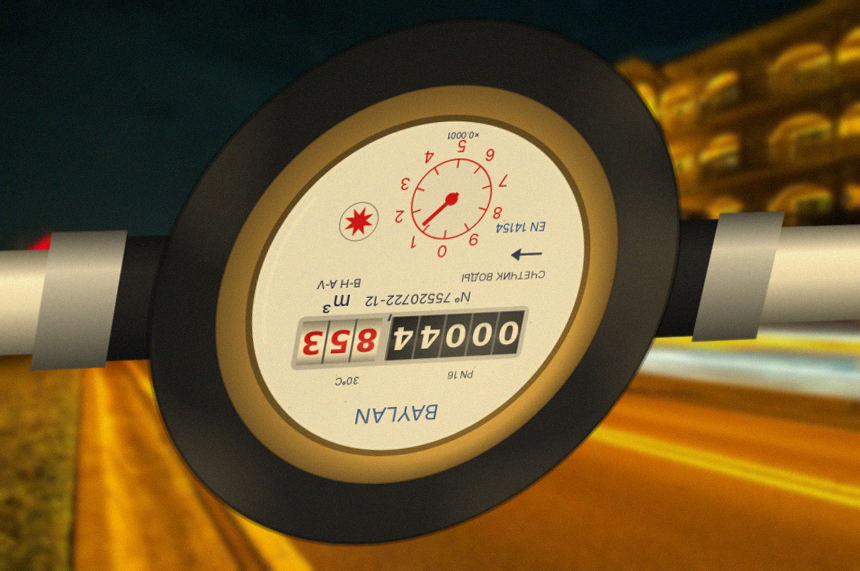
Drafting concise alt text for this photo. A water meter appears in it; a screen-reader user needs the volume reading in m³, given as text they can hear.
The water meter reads 44.8531 m³
